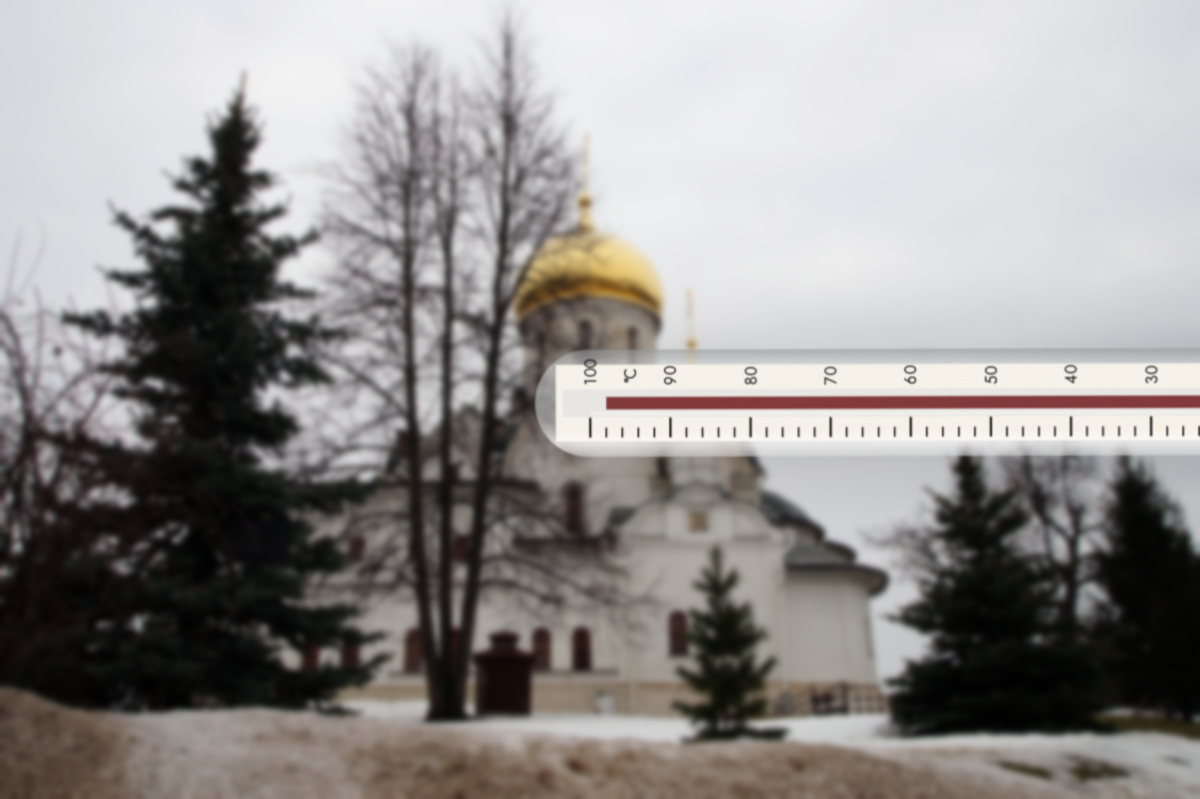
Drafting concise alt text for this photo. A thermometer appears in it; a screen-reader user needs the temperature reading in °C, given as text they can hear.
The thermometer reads 98 °C
